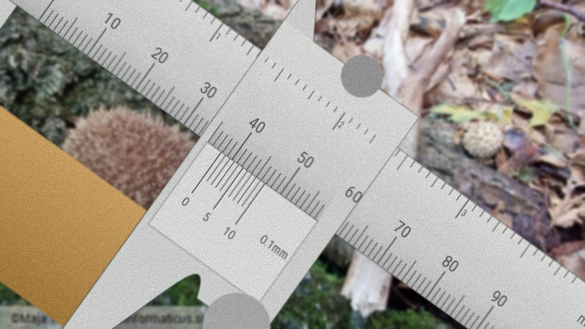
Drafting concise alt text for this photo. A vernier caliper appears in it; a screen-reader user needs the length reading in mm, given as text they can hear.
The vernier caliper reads 37.8 mm
